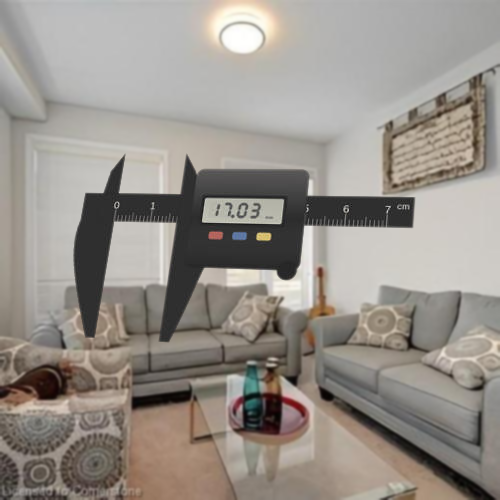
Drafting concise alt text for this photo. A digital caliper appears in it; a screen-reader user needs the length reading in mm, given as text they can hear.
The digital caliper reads 17.03 mm
